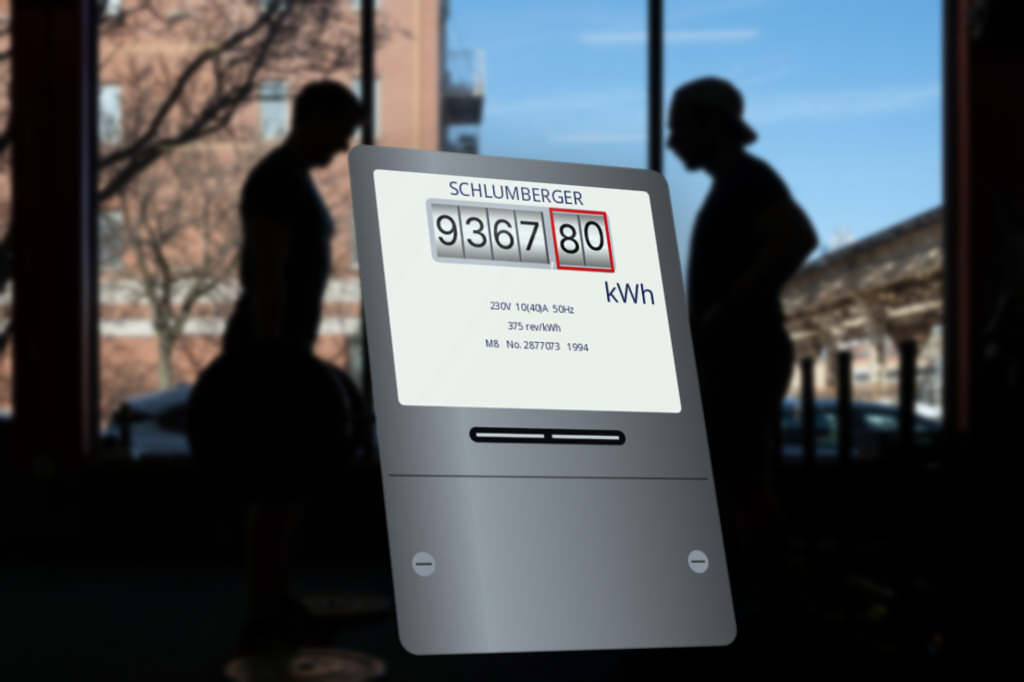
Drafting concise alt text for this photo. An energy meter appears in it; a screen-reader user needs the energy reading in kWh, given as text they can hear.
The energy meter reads 9367.80 kWh
